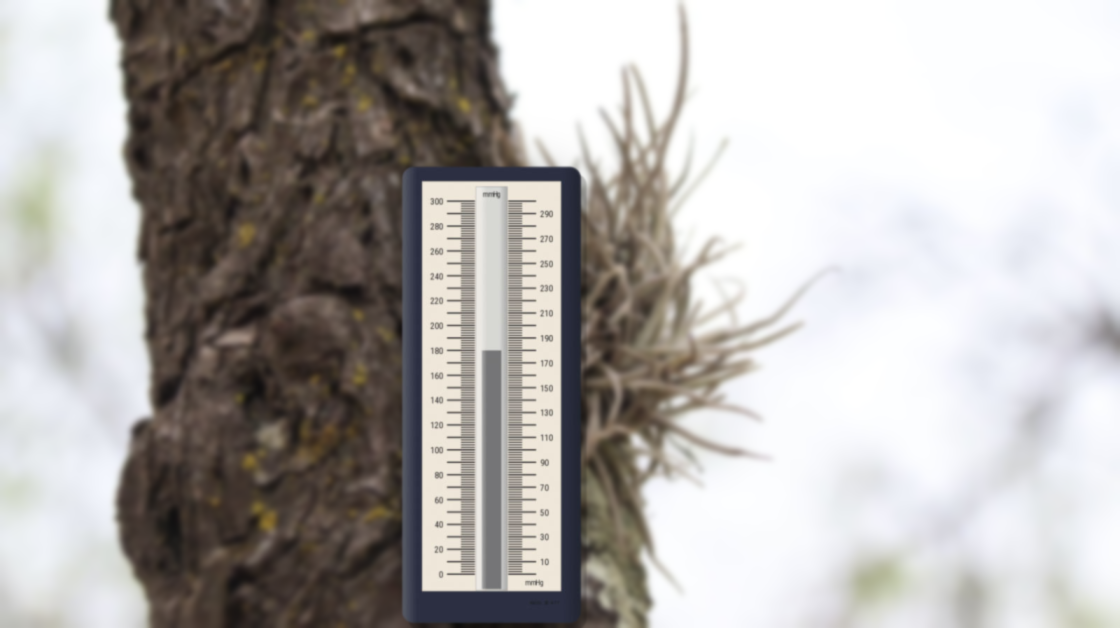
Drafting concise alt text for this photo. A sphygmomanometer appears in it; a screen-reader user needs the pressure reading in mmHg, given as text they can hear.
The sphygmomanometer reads 180 mmHg
